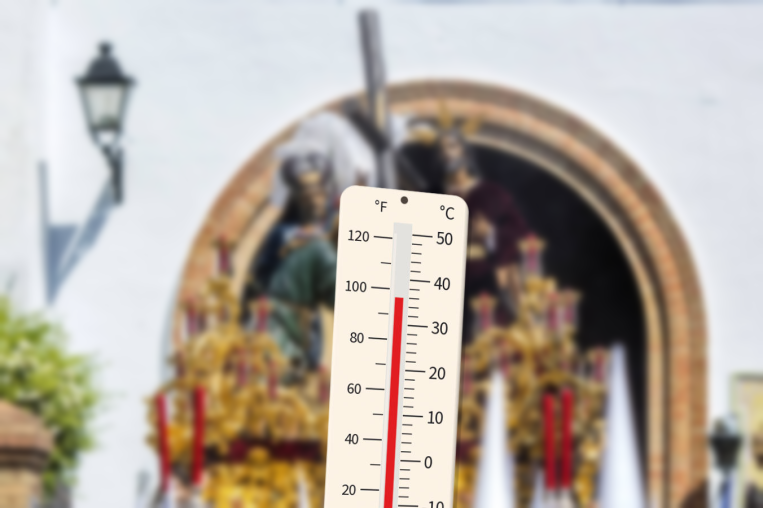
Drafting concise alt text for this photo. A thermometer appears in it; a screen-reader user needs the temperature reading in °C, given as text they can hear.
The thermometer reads 36 °C
